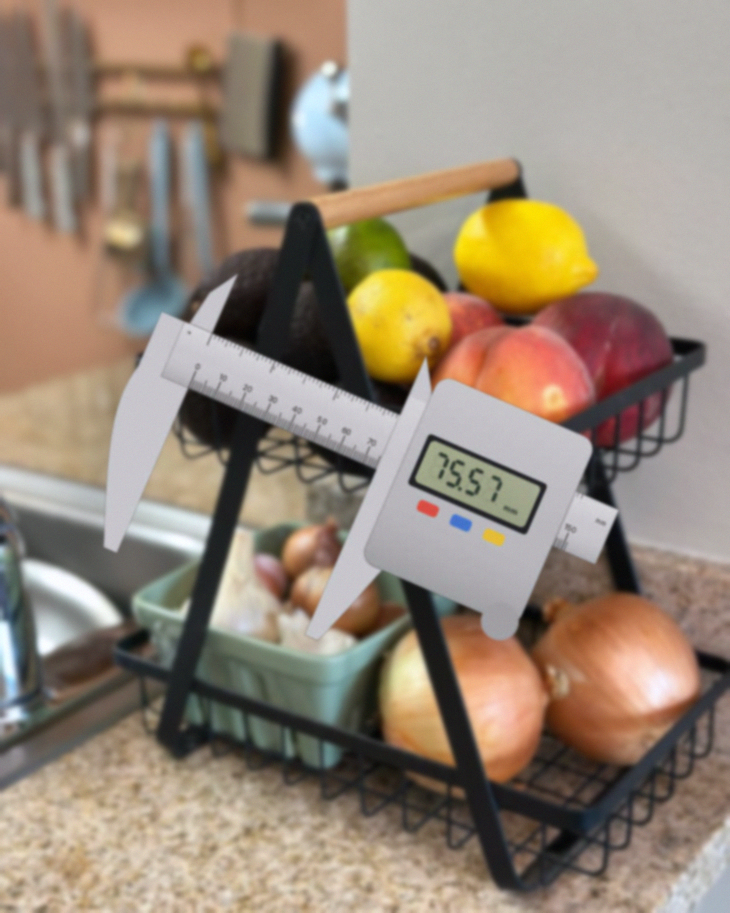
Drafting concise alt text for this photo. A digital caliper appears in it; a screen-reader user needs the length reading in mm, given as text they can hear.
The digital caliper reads 75.57 mm
